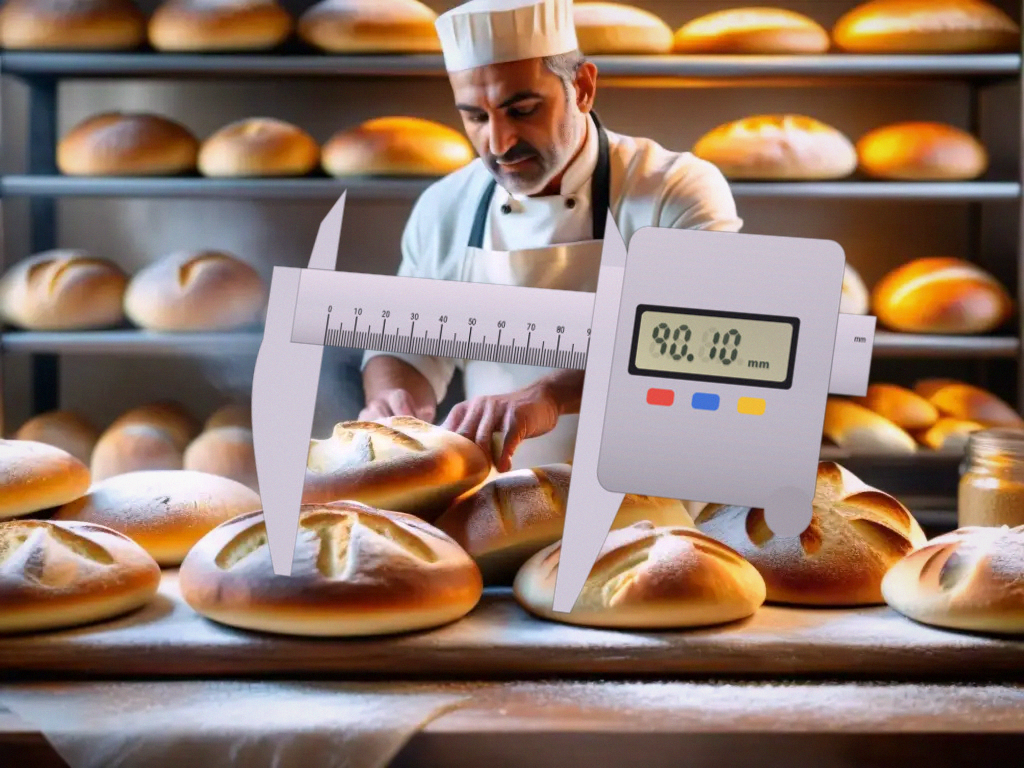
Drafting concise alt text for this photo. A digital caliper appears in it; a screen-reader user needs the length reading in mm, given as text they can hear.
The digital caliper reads 90.10 mm
